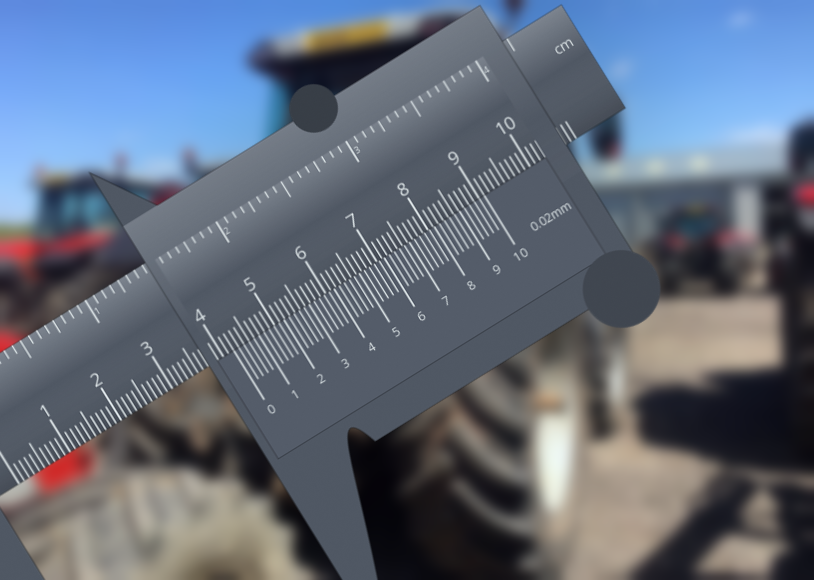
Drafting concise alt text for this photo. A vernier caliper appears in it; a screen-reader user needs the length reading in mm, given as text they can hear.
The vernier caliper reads 42.0 mm
